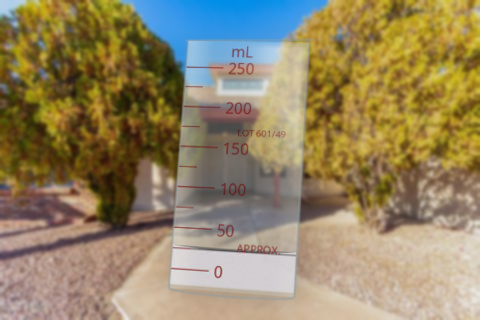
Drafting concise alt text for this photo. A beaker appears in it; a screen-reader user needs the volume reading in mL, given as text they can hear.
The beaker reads 25 mL
